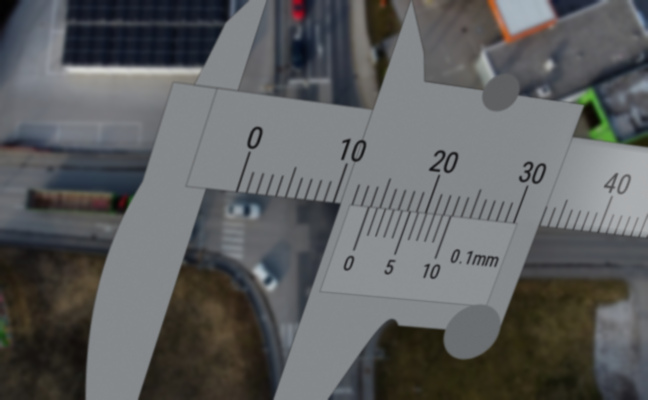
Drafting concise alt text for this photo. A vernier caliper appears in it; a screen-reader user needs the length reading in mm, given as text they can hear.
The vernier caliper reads 13.8 mm
